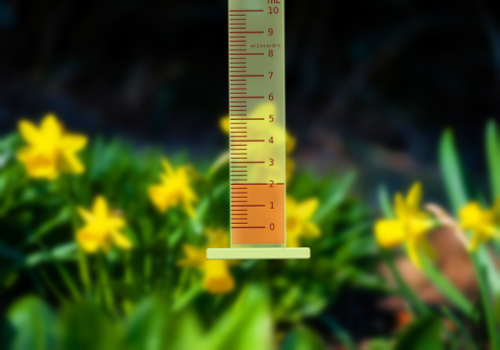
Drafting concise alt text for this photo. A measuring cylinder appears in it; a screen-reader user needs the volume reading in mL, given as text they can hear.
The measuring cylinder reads 2 mL
